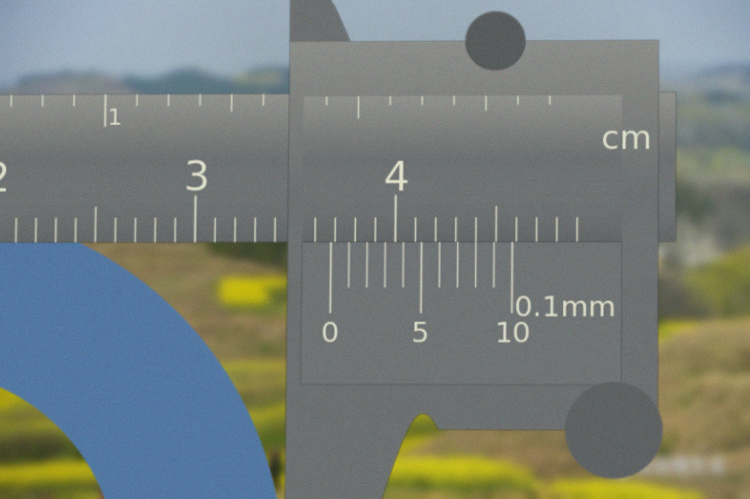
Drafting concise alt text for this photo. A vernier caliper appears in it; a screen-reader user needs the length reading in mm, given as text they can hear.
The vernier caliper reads 36.8 mm
